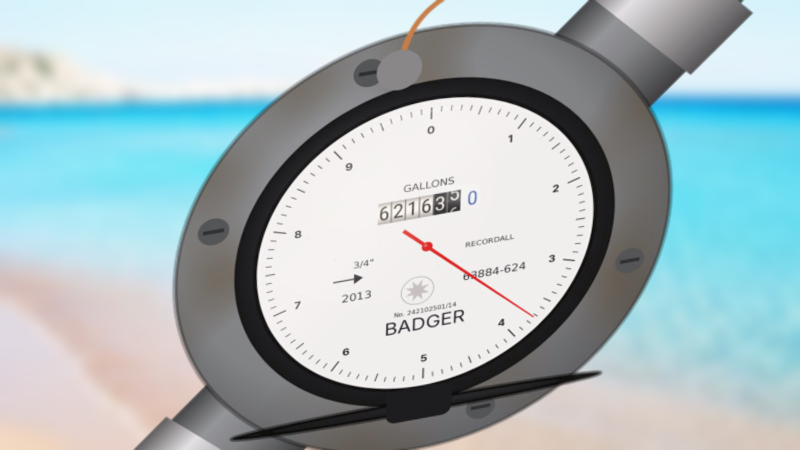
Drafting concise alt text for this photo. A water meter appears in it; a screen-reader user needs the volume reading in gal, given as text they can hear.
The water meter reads 6216353.7 gal
